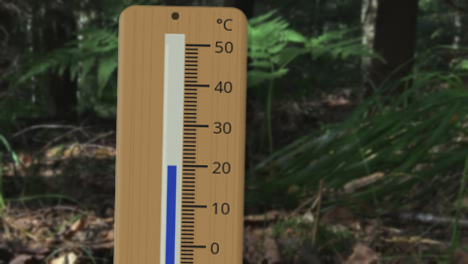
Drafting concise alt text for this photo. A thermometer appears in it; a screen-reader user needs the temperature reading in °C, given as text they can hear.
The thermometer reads 20 °C
